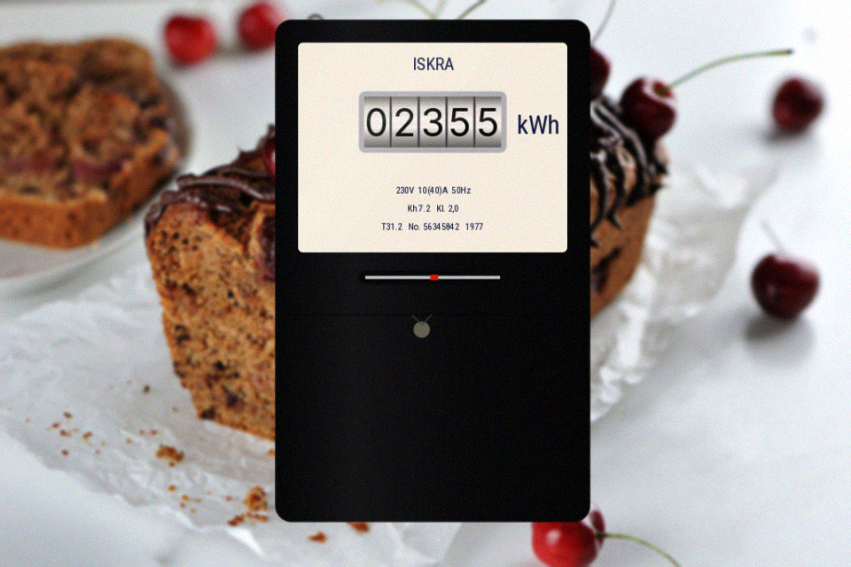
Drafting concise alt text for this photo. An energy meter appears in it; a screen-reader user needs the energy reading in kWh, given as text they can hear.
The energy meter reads 2355 kWh
